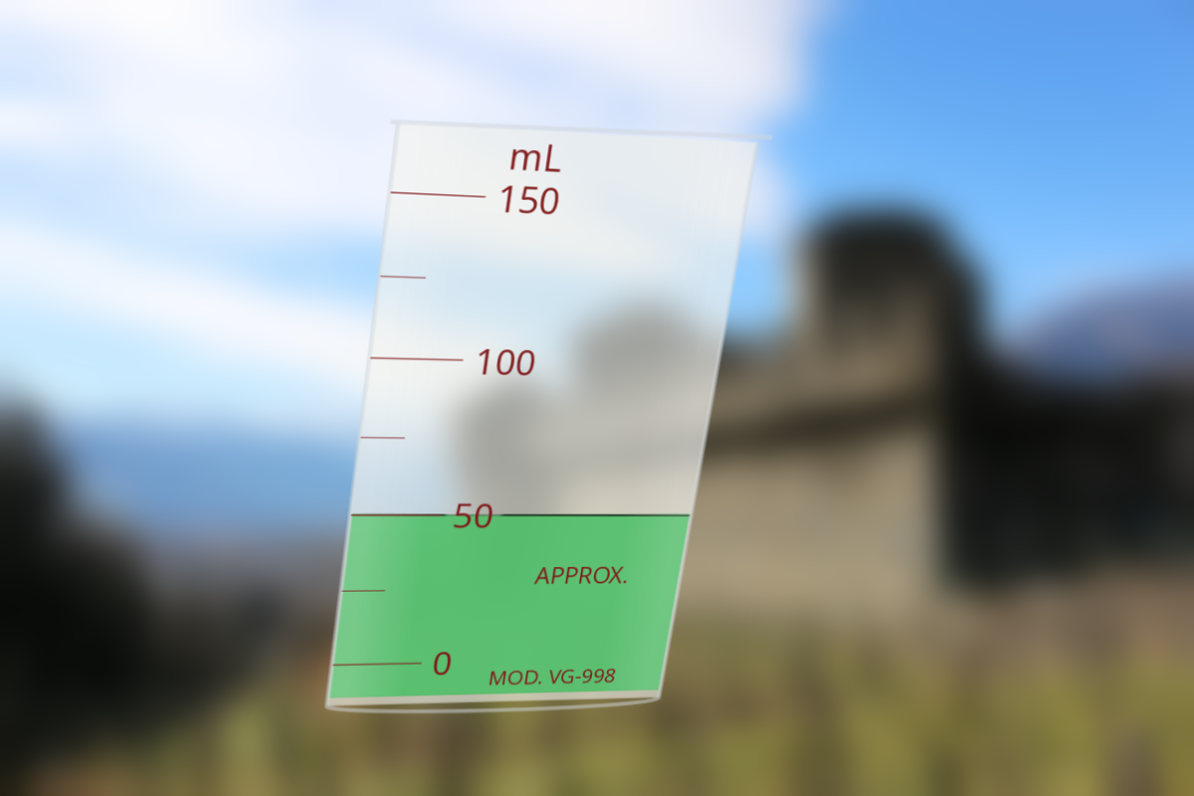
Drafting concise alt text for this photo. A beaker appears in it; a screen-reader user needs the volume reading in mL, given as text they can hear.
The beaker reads 50 mL
